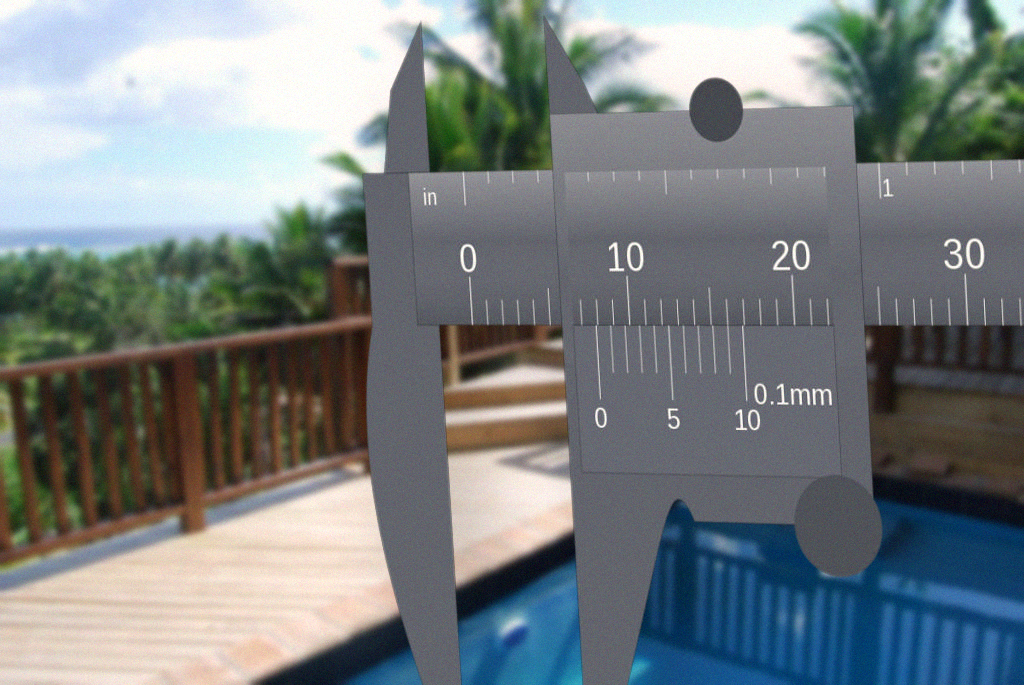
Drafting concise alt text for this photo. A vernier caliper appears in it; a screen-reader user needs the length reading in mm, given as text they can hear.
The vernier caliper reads 7.9 mm
